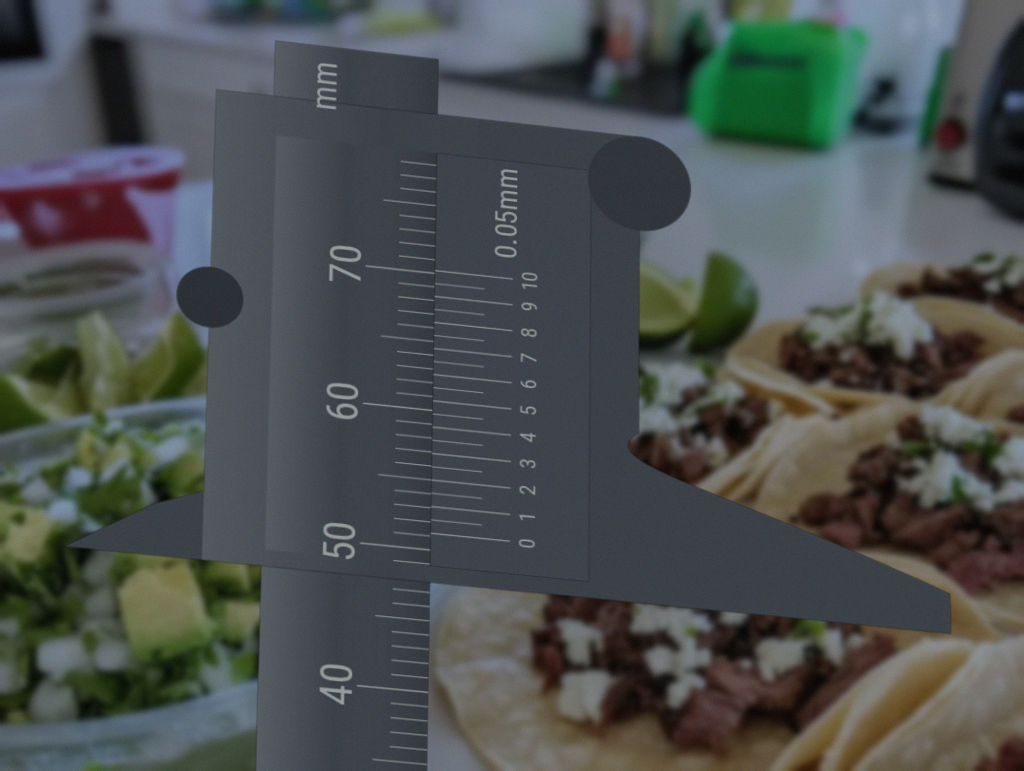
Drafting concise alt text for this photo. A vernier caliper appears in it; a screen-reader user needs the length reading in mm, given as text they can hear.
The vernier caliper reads 51.2 mm
